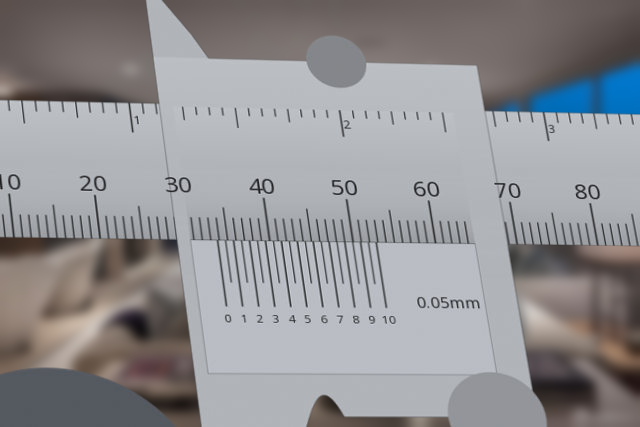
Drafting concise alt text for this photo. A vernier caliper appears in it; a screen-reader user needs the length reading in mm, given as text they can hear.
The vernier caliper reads 33.8 mm
